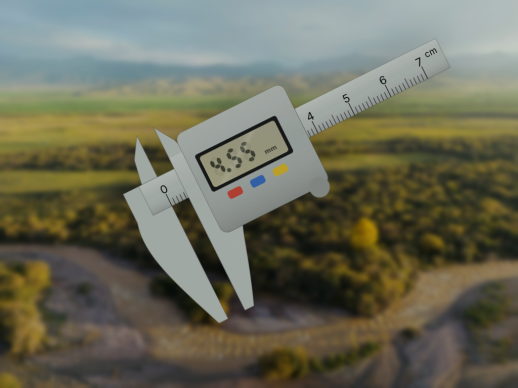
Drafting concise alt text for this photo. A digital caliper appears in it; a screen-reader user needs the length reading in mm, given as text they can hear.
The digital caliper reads 4.55 mm
